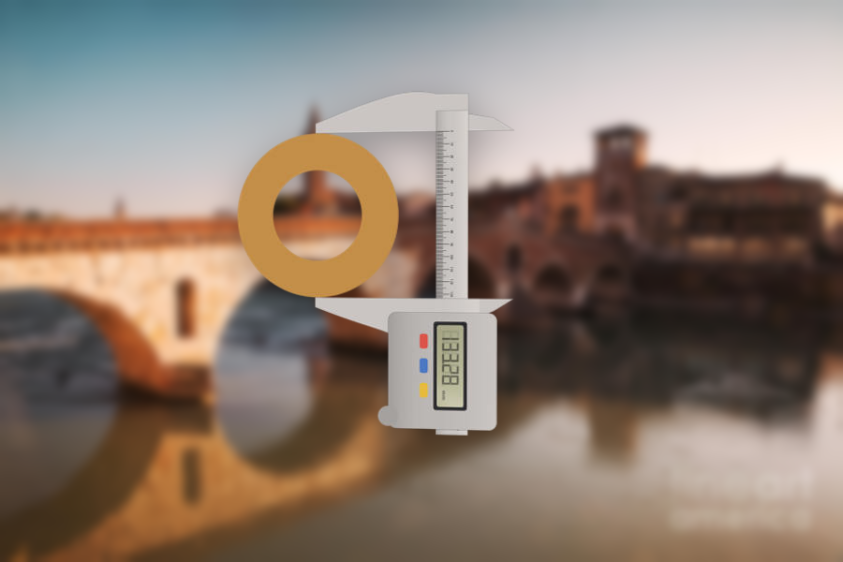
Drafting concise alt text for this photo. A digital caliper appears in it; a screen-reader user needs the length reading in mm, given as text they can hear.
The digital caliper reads 133.28 mm
